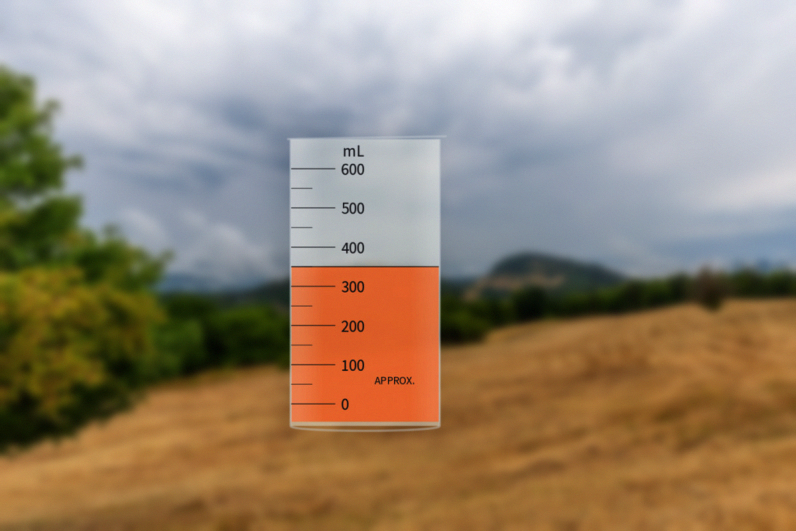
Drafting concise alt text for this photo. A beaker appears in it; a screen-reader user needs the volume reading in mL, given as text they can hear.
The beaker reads 350 mL
